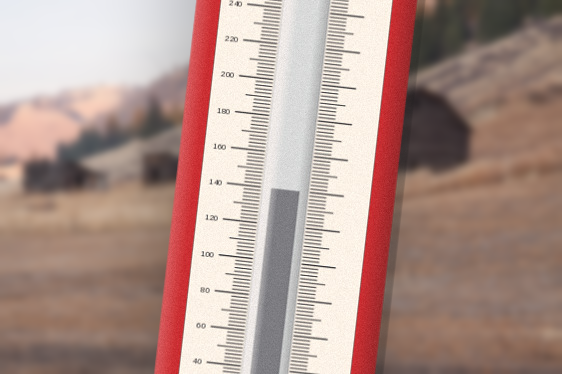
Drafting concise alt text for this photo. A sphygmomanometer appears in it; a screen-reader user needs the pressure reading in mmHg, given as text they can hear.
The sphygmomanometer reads 140 mmHg
